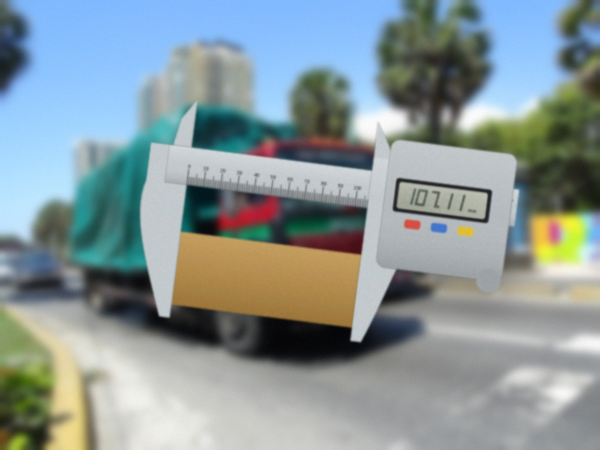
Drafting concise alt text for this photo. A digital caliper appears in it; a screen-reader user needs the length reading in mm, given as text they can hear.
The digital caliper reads 107.11 mm
